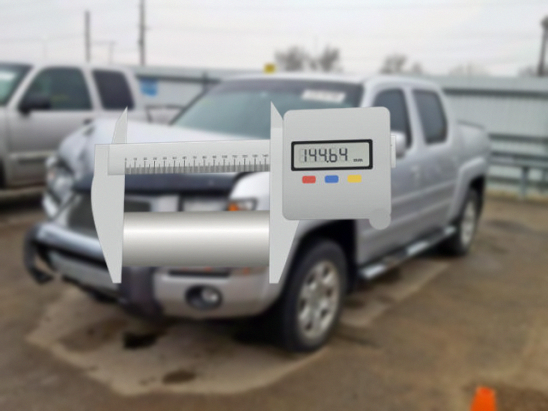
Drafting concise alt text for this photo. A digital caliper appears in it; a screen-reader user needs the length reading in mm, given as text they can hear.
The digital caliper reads 144.64 mm
